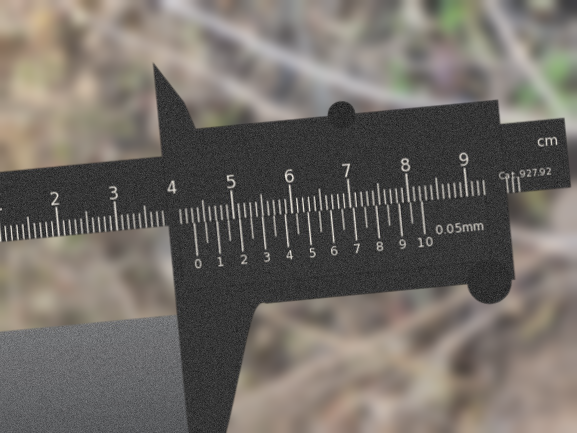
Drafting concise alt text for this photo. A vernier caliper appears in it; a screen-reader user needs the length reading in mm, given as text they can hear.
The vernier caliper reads 43.2 mm
